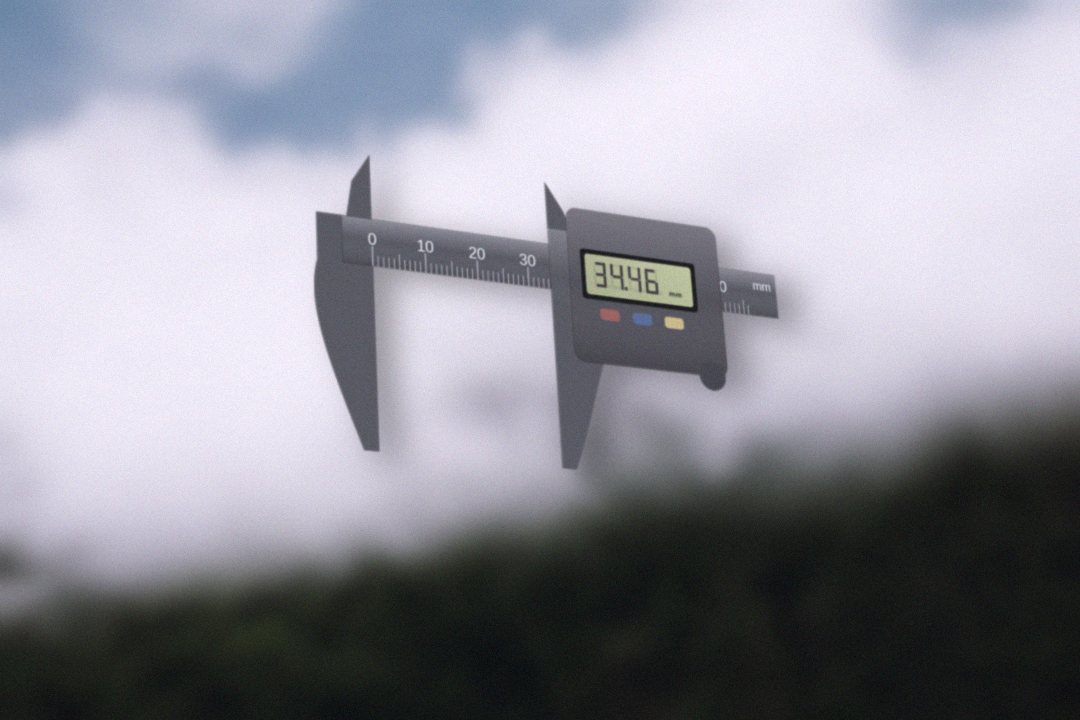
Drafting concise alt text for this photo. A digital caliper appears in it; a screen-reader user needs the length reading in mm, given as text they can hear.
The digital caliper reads 34.46 mm
